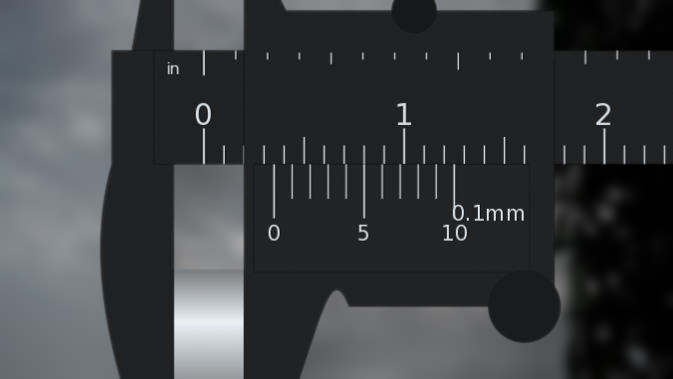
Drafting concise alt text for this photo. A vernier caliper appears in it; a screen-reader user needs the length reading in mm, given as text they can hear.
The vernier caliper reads 3.5 mm
